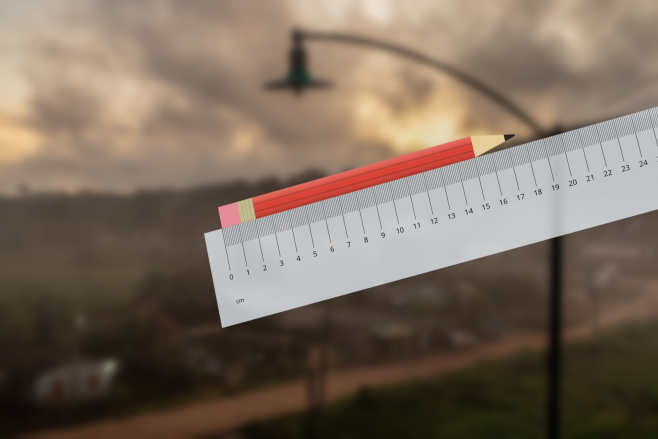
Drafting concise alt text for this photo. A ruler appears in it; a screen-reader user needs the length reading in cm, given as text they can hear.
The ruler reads 17.5 cm
